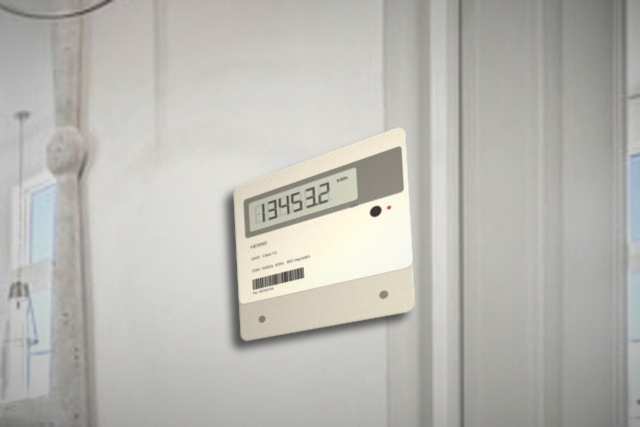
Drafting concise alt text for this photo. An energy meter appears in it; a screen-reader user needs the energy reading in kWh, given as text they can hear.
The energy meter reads 13453.2 kWh
